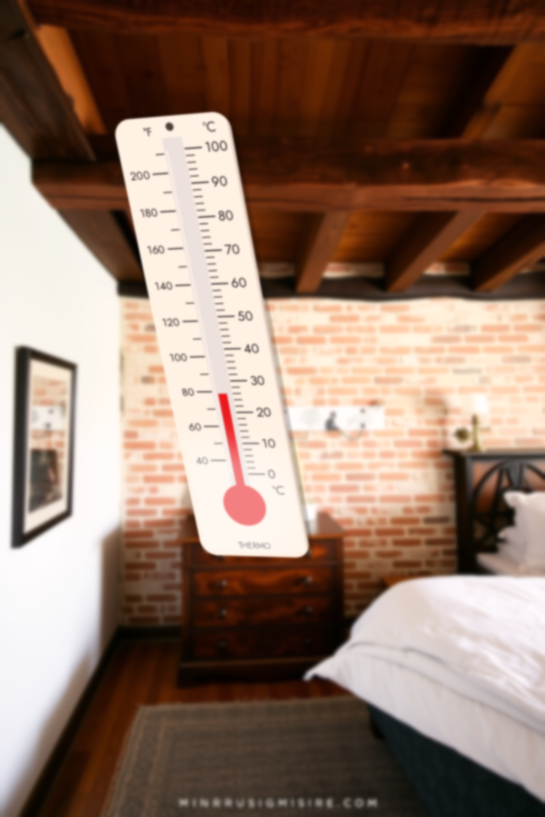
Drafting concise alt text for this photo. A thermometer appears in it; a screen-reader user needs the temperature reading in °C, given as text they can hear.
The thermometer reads 26 °C
